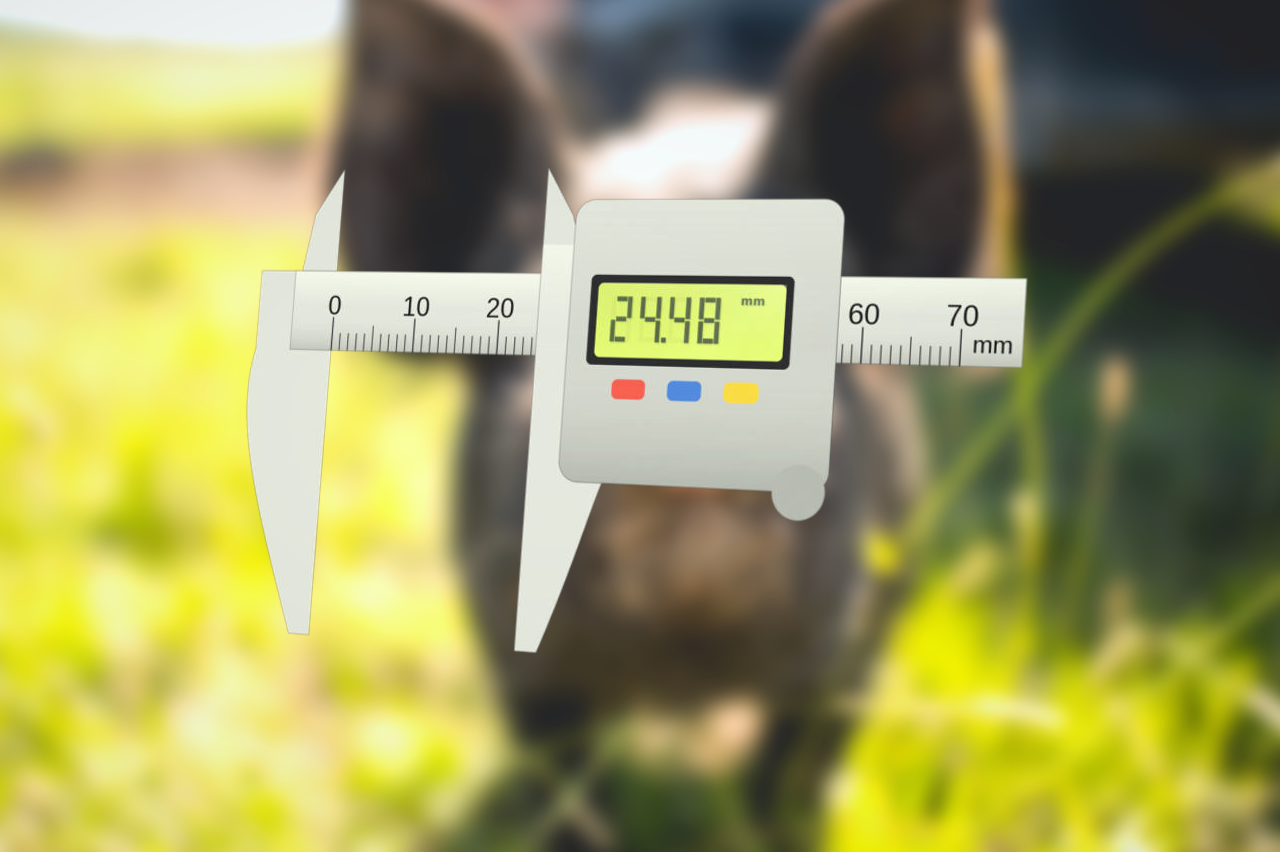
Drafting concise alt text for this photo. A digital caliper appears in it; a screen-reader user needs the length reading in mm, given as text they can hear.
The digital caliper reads 24.48 mm
